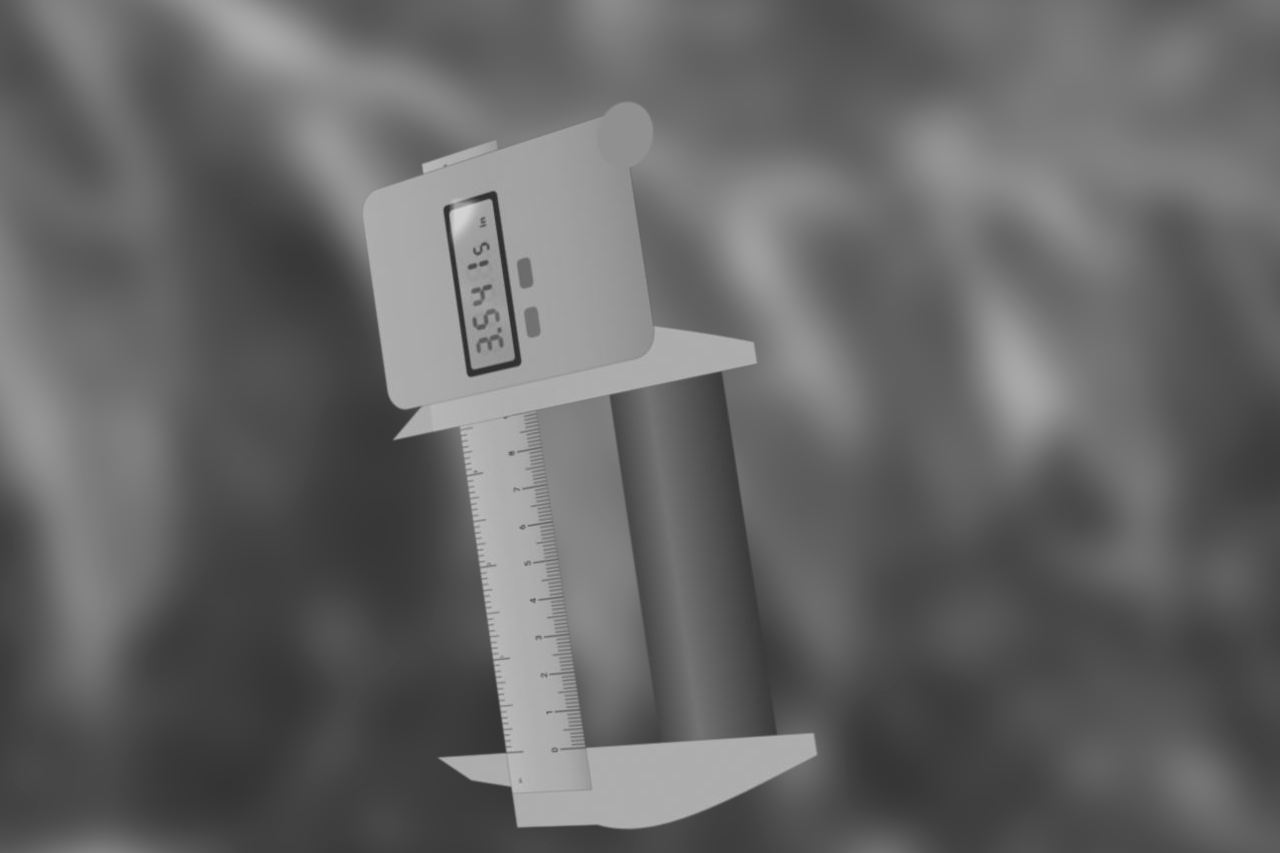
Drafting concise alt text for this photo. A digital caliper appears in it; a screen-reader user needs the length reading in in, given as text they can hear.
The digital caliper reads 3.5415 in
